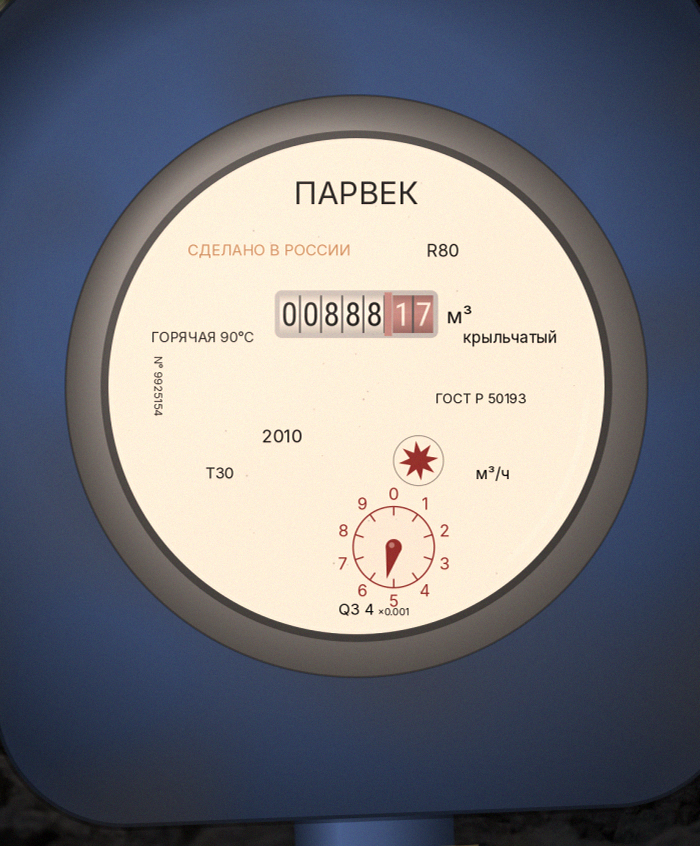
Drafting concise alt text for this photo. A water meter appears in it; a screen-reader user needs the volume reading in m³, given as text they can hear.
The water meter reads 888.175 m³
